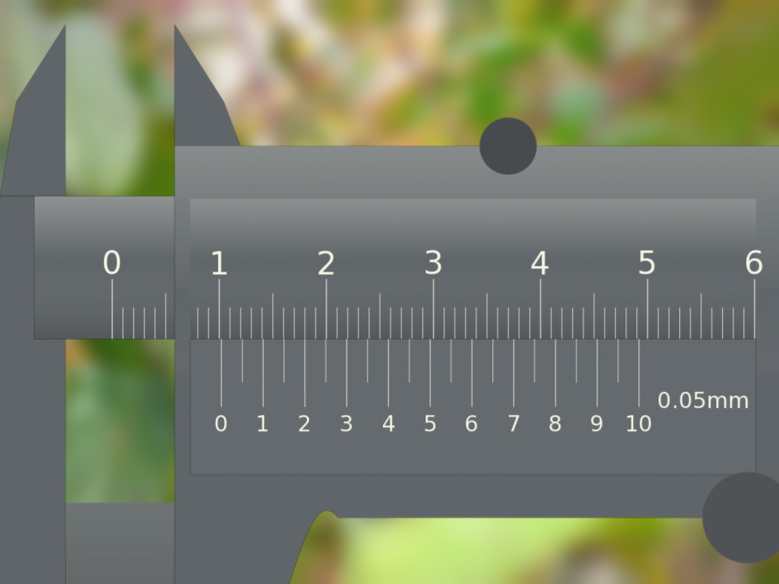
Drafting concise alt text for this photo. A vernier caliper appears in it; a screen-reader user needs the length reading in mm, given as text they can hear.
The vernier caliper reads 10.2 mm
